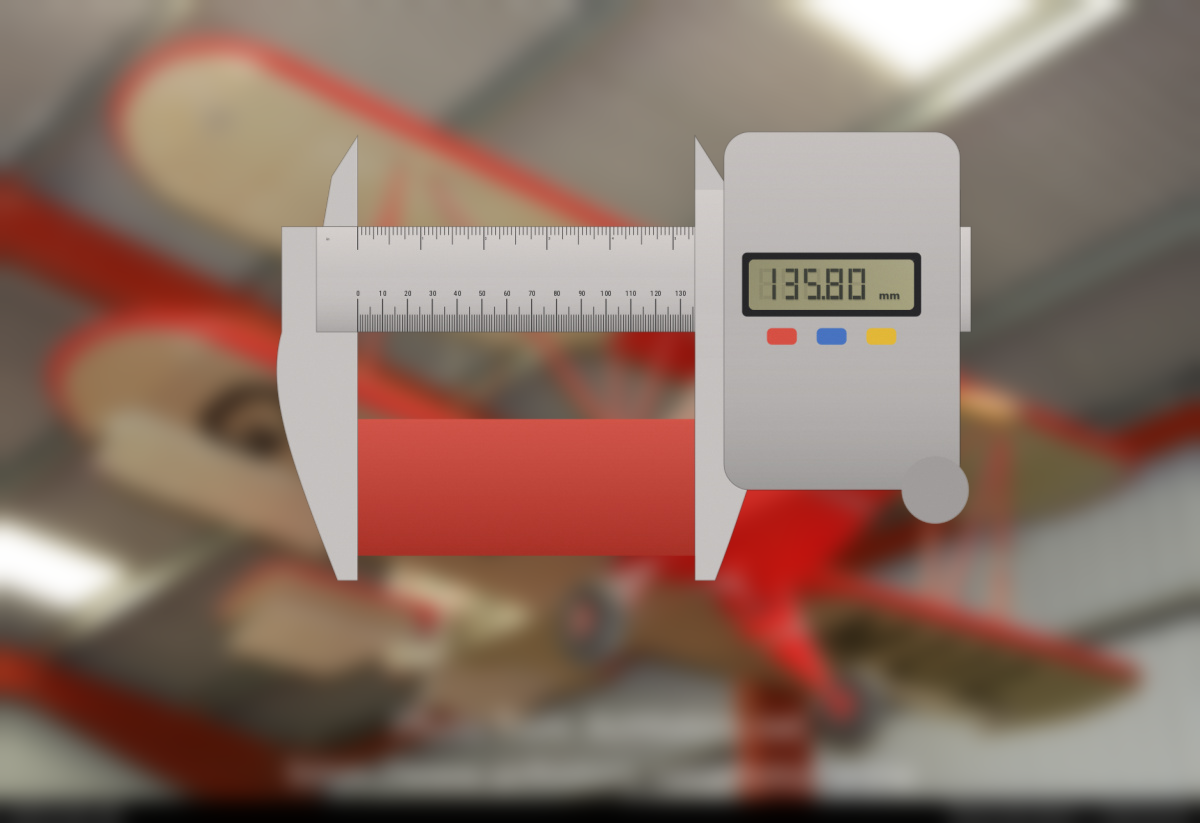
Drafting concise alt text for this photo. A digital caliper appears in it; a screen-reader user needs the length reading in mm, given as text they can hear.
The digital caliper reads 135.80 mm
